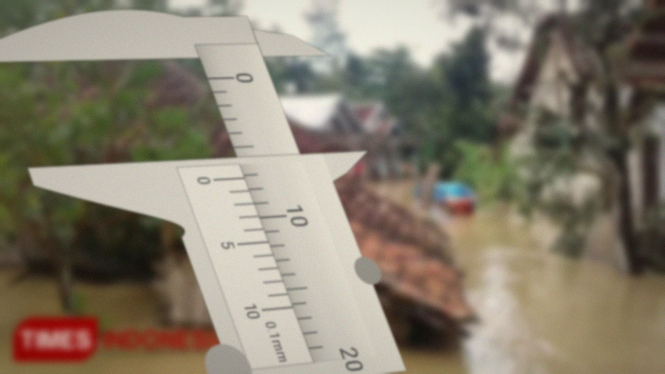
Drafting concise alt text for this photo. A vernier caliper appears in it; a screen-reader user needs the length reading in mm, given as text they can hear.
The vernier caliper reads 7.2 mm
